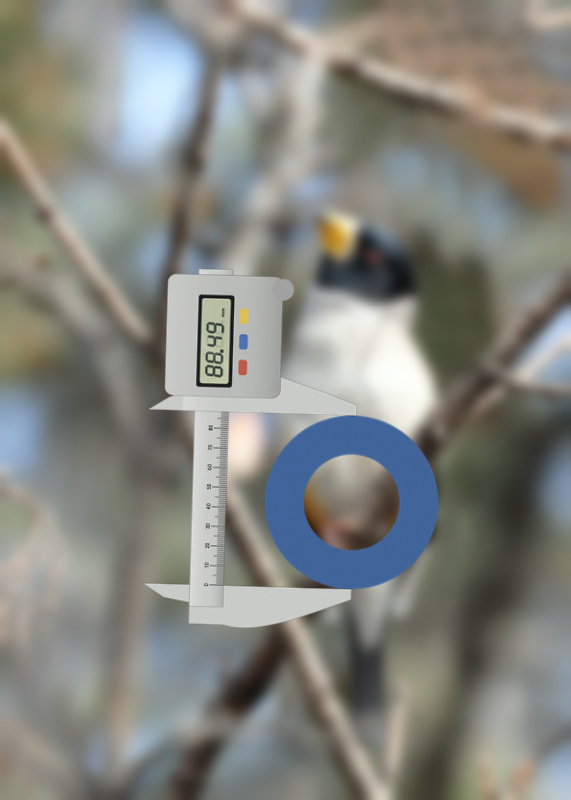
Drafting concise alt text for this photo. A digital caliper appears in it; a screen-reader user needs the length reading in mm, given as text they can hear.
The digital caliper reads 88.49 mm
